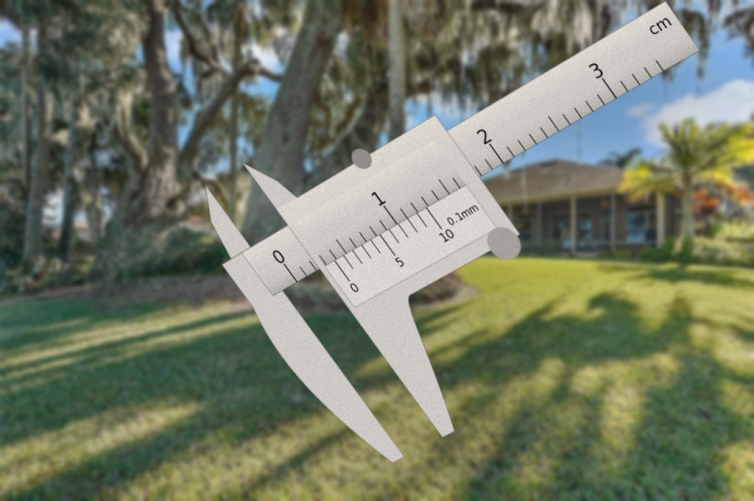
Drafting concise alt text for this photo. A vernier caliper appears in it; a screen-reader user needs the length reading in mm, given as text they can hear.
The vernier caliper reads 3.8 mm
